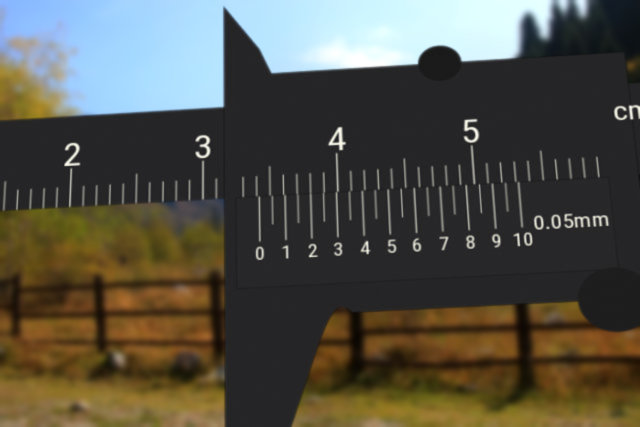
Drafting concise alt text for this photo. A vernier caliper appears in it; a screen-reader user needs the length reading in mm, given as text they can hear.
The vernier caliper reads 34.2 mm
